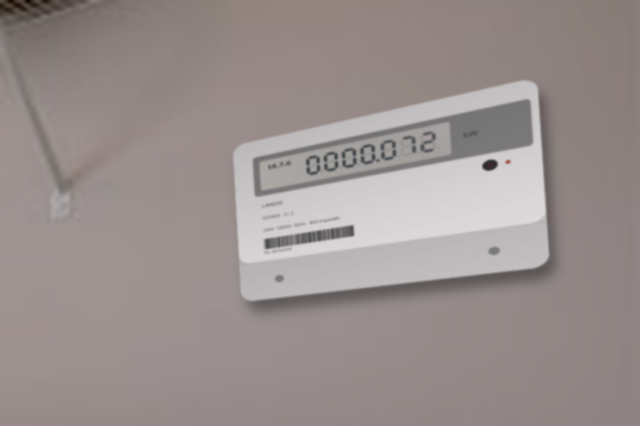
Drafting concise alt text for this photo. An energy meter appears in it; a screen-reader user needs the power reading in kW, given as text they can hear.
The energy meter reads 0.072 kW
